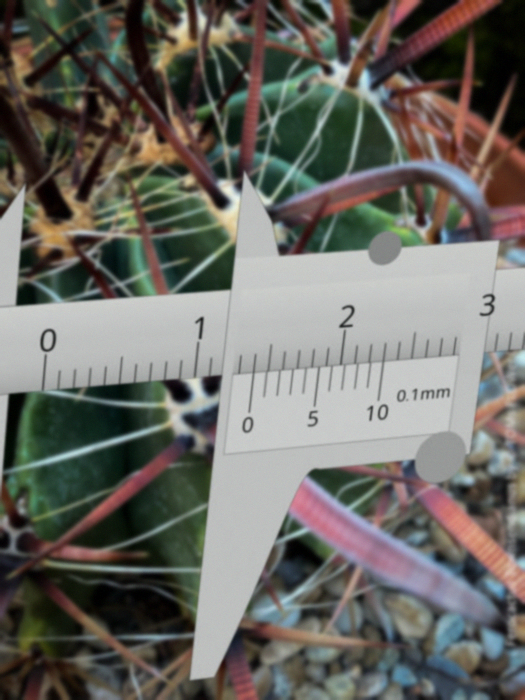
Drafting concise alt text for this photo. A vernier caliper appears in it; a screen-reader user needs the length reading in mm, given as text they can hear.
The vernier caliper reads 14.0 mm
